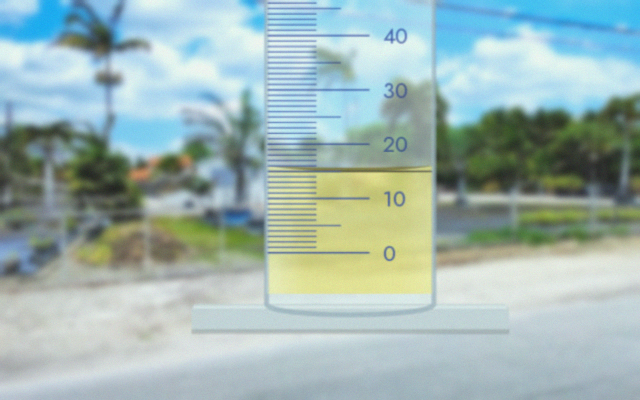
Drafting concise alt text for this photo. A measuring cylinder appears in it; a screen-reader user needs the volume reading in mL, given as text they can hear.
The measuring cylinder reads 15 mL
